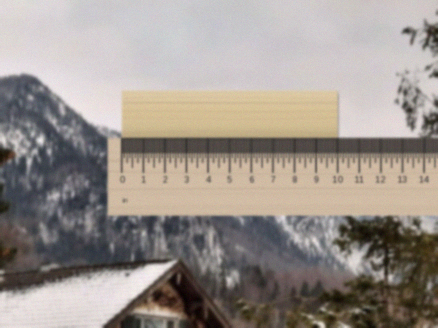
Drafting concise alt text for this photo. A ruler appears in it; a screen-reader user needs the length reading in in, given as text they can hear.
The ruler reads 10 in
